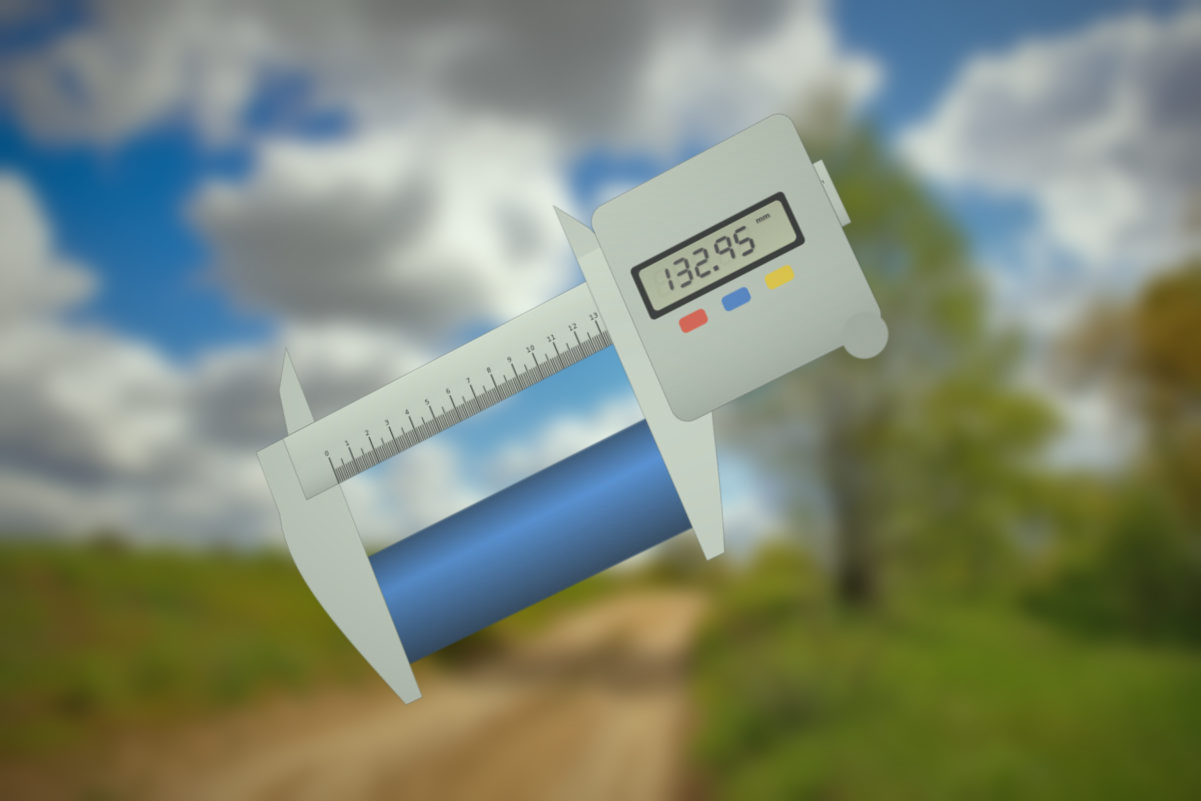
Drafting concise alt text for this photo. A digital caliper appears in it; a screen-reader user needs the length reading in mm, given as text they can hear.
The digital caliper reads 132.95 mm
